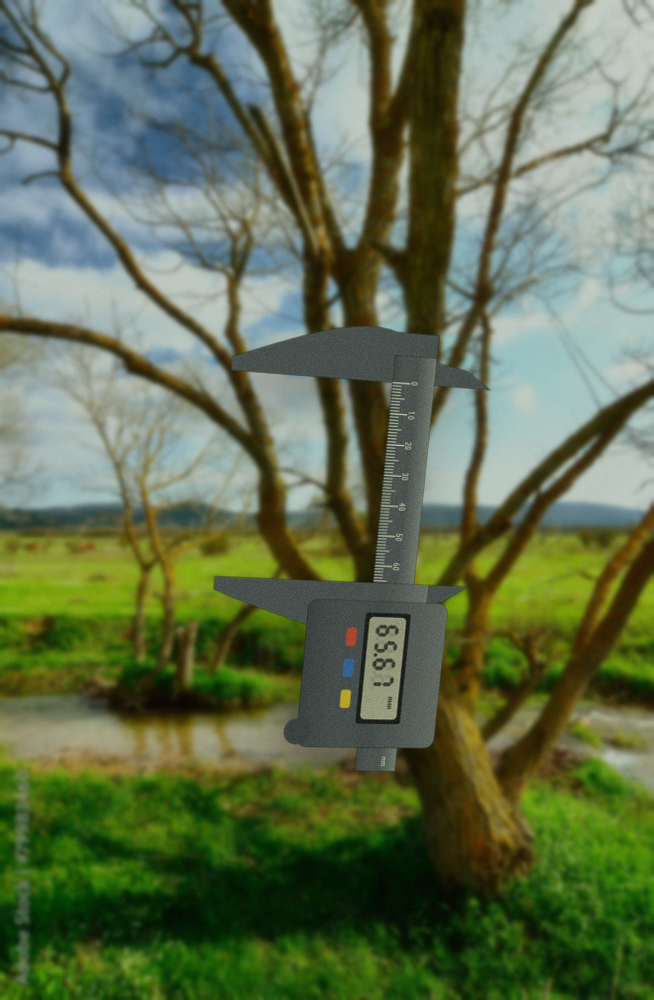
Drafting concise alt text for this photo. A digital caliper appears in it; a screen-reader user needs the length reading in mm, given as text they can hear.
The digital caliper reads 65.67 mm
